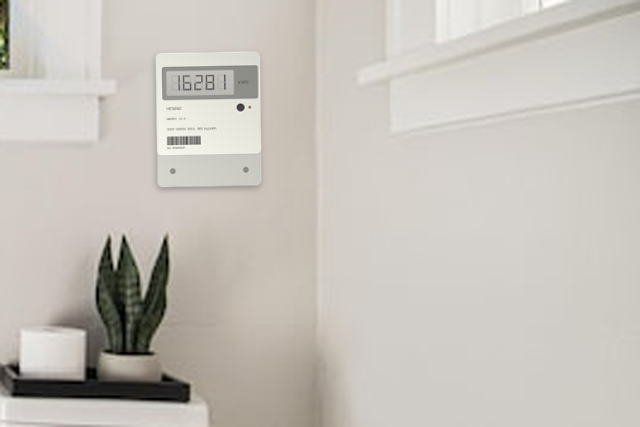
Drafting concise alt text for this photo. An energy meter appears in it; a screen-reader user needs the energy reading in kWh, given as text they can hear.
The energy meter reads 16281 kWh
